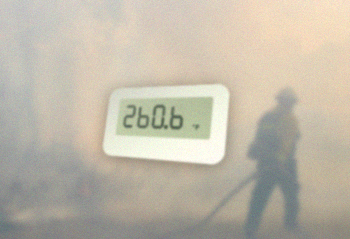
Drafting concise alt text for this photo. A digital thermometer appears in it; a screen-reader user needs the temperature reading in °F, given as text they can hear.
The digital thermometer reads 260.6 °F
